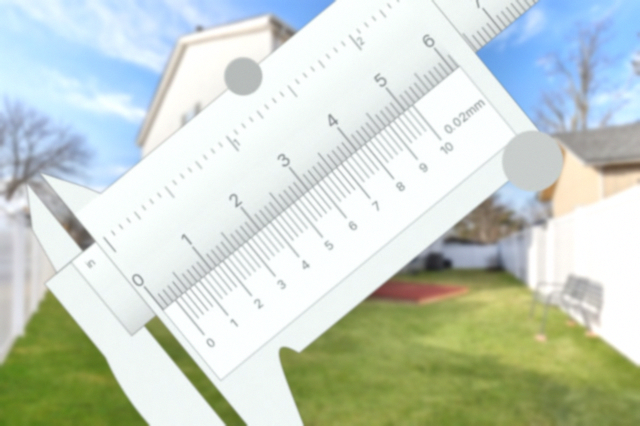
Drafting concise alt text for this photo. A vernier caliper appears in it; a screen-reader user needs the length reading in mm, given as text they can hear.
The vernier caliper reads 2.5 mm
